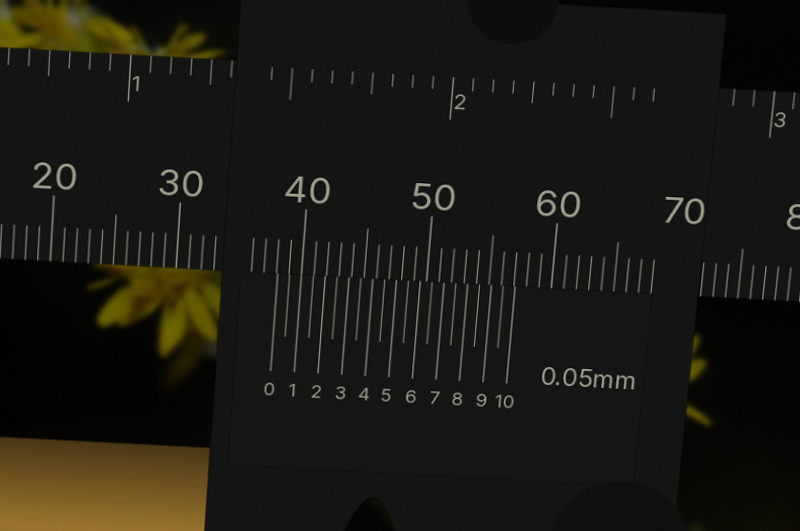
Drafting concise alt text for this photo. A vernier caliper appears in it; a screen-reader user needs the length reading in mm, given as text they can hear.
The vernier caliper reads 38.1 mm
